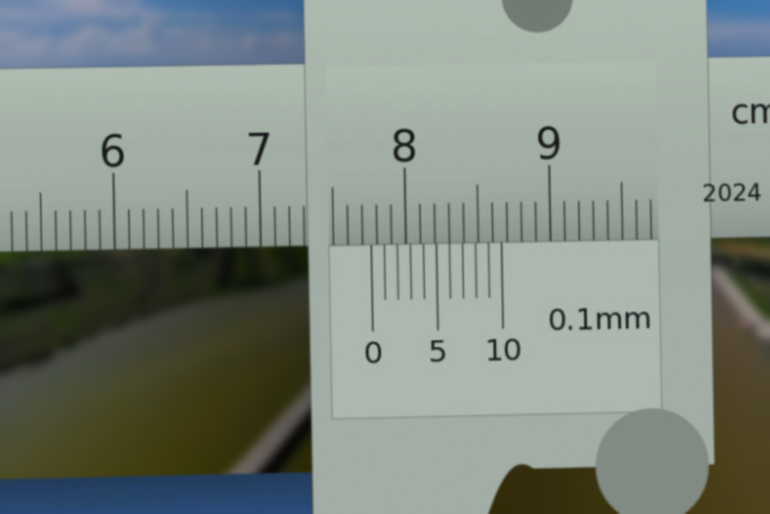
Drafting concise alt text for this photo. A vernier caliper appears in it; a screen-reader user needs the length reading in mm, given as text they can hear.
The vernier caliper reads 77.6 mm
